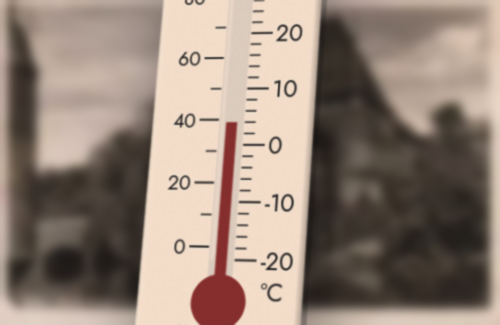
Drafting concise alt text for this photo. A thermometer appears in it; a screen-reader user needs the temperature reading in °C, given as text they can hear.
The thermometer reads 4 °C
